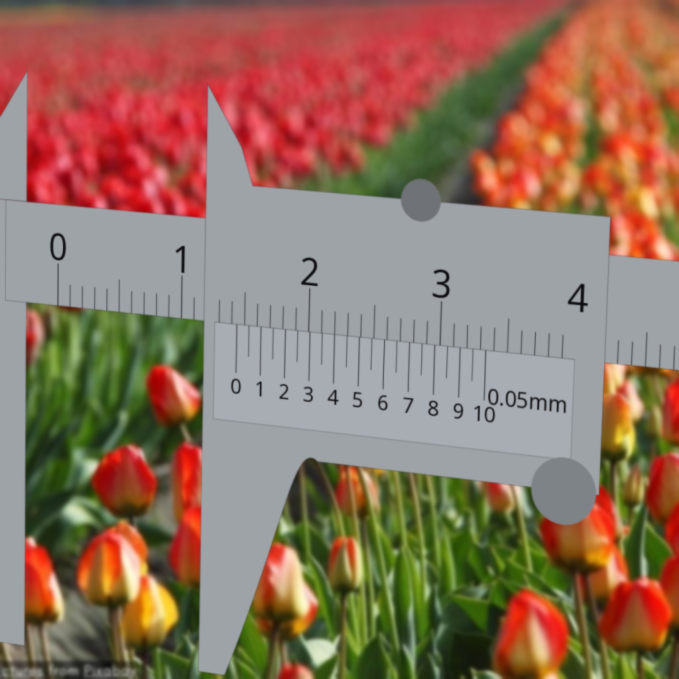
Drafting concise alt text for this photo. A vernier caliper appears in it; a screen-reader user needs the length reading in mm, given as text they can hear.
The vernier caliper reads 14.4 mm
